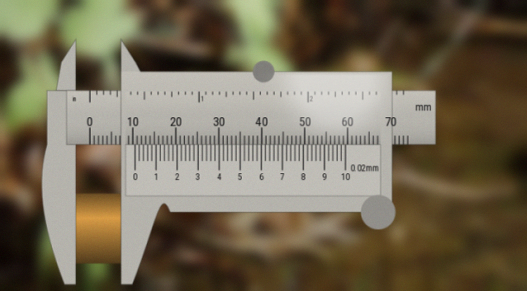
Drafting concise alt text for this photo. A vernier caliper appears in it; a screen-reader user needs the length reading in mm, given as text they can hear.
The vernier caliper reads 10.5 mm
